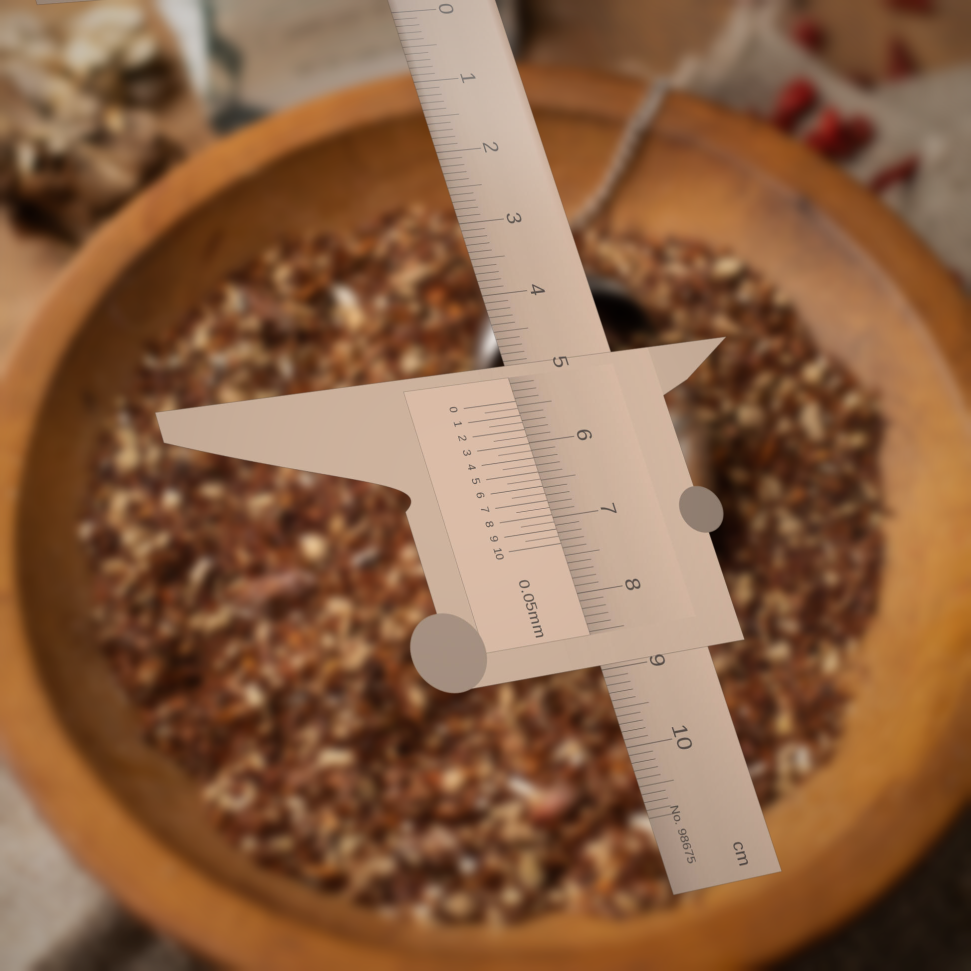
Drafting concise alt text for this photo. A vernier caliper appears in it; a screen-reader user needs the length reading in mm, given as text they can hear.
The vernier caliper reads 54.4 mm
